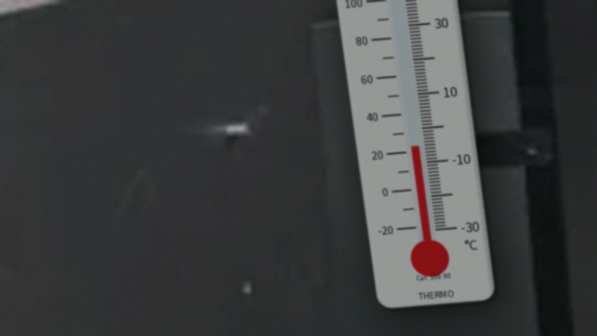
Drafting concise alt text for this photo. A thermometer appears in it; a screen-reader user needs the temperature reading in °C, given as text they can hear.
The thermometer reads -5 °C
